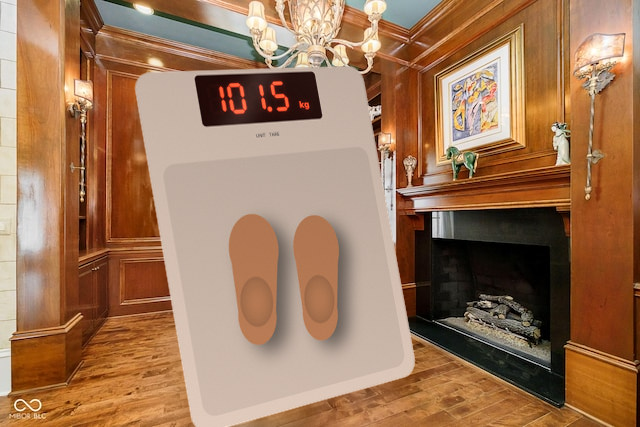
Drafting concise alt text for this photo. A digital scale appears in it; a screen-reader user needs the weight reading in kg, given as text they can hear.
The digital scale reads 101.5 kg
